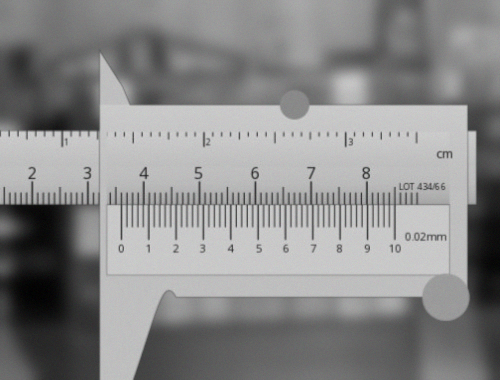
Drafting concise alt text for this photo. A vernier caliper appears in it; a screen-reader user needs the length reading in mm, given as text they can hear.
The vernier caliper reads 36.0 mm
